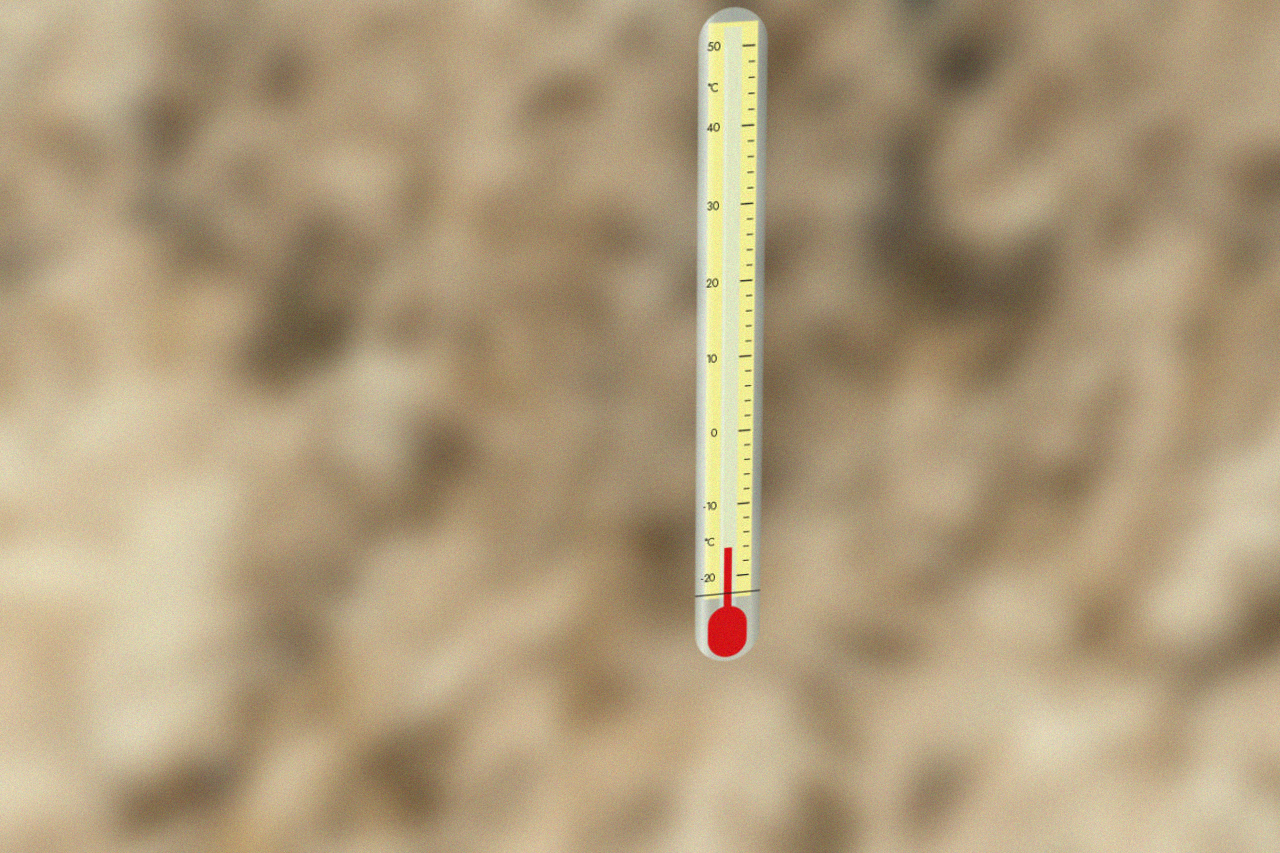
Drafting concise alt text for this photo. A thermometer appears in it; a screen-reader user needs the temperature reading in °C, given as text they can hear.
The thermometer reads -16 °C
